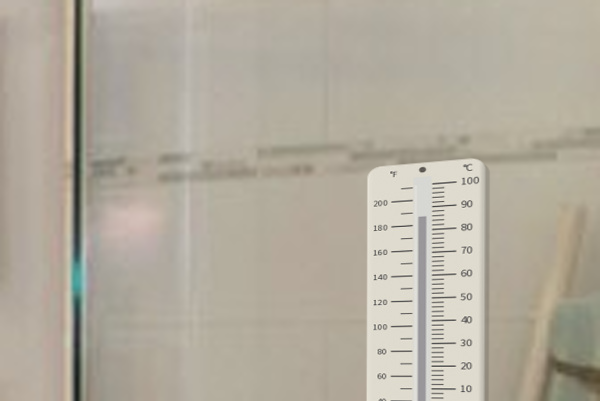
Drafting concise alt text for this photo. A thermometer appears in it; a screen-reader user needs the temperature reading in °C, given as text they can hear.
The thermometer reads 86 °C
